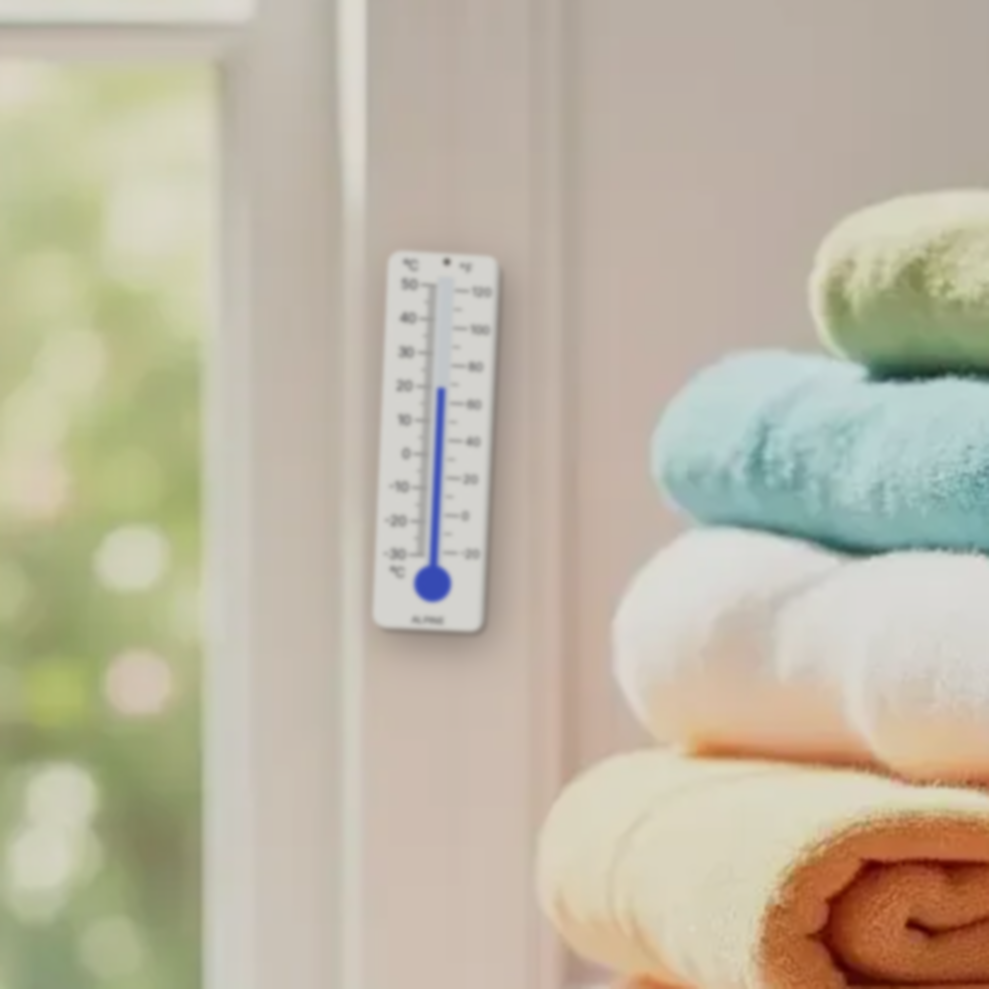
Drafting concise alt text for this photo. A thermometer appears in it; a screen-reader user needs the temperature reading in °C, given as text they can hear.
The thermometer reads 20 °C
